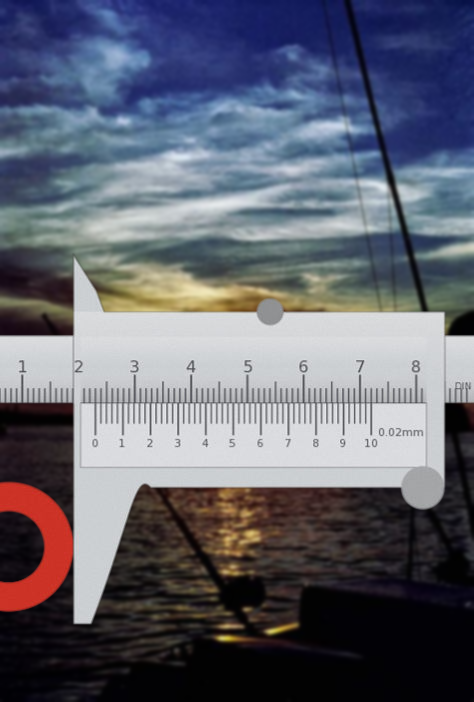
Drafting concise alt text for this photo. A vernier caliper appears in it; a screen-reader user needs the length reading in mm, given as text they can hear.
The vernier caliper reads 23.0 mm
